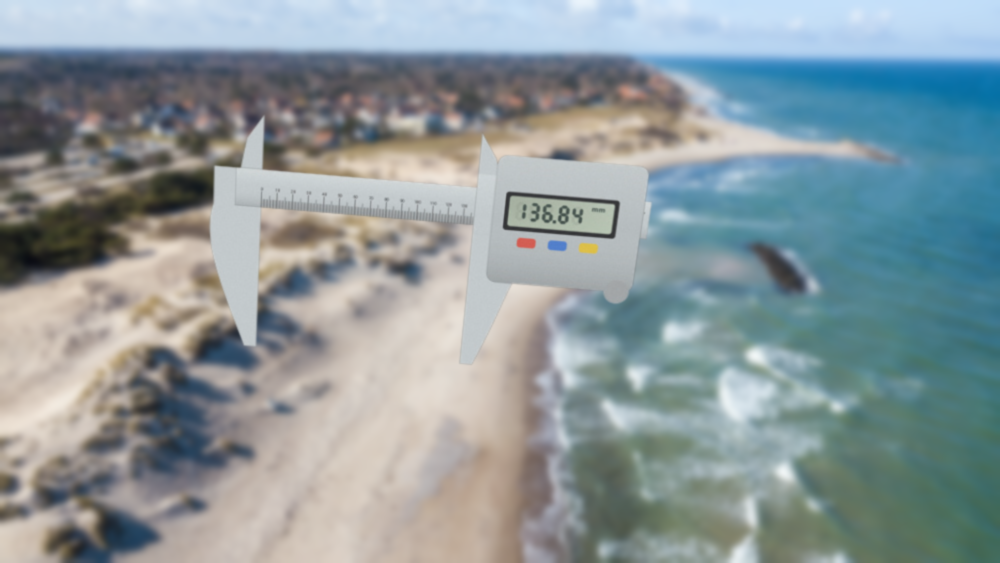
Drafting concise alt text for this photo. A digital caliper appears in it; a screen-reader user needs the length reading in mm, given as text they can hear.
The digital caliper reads 136.84 mm
